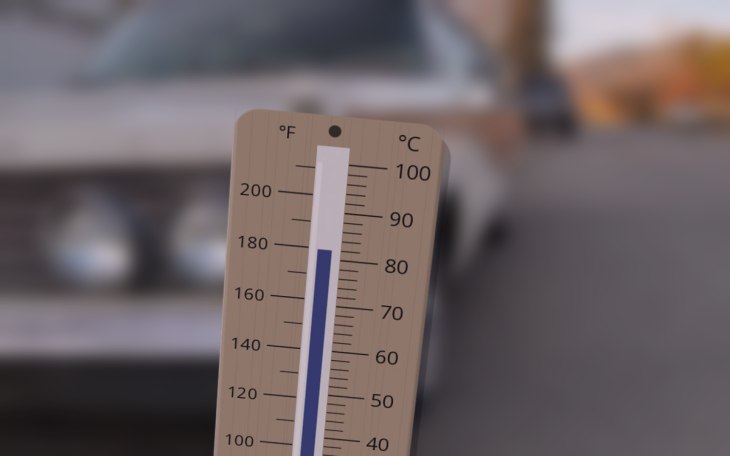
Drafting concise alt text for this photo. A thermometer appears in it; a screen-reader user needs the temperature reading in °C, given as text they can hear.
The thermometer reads 82 °C
